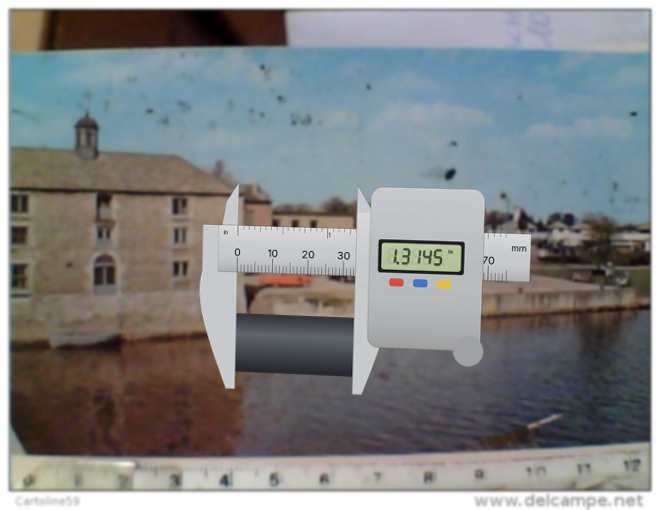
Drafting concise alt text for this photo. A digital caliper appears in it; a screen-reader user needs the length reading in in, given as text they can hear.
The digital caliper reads 1.3145 in
